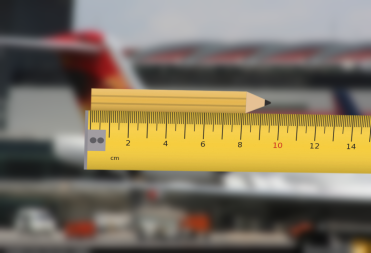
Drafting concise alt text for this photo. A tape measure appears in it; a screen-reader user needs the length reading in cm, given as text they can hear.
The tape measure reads 9.5 cm
